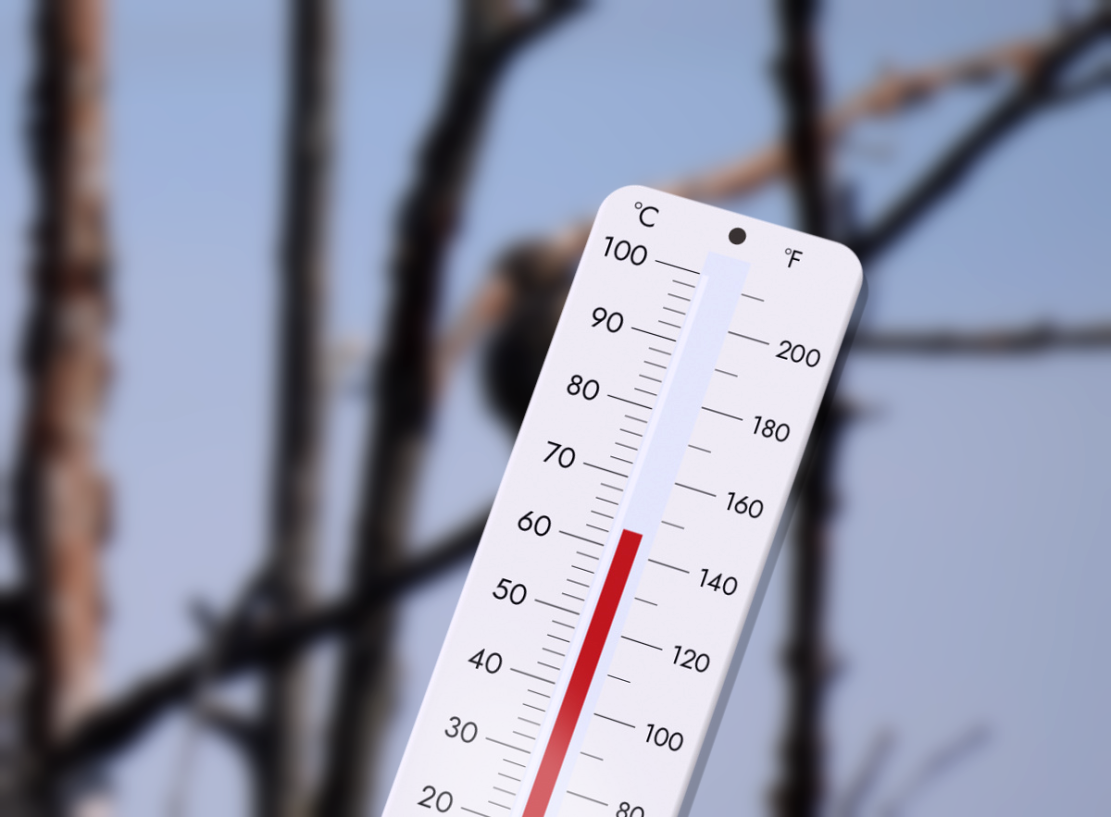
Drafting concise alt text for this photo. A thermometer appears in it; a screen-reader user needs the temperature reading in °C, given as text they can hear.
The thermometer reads 63 °C
